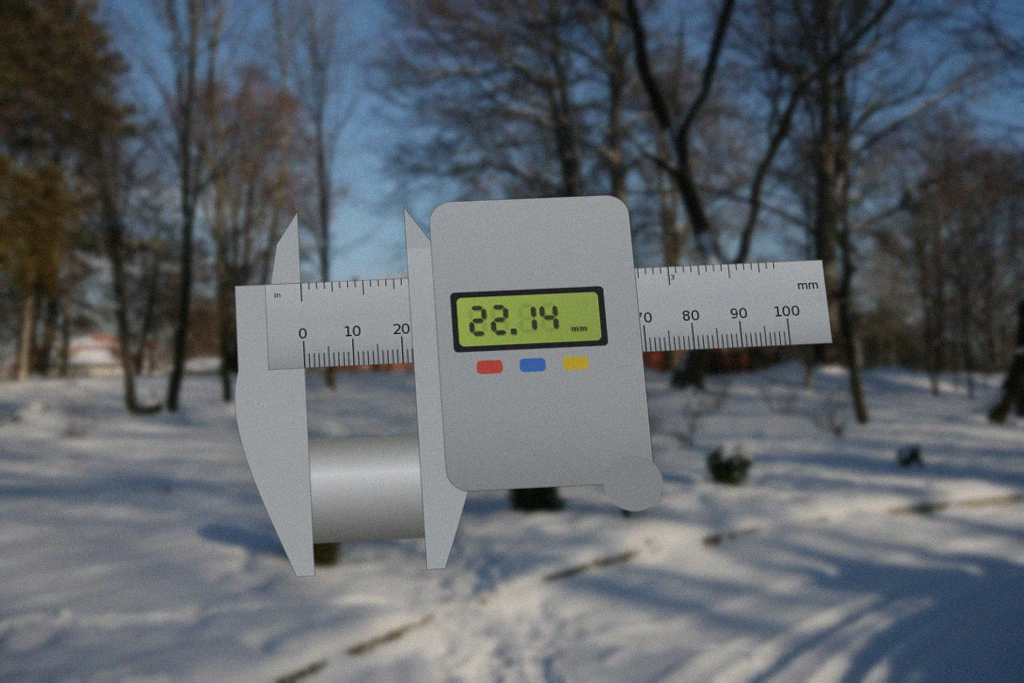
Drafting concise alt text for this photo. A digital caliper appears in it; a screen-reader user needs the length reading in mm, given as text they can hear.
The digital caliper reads 22.14 mm
